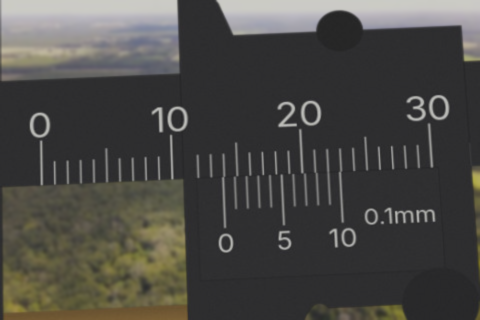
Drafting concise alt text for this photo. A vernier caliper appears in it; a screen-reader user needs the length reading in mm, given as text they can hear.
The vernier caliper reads 13.9 mm
